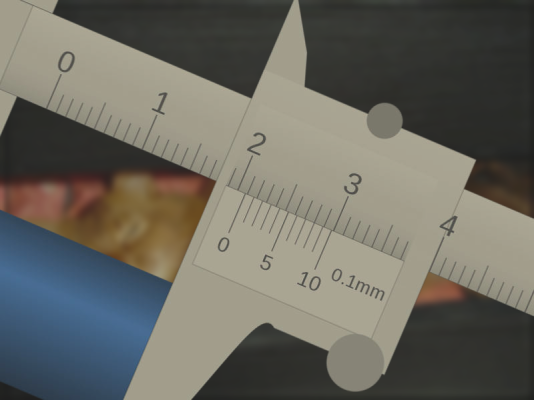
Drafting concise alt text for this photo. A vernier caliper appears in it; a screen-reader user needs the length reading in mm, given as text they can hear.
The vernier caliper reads 20.8 mm
